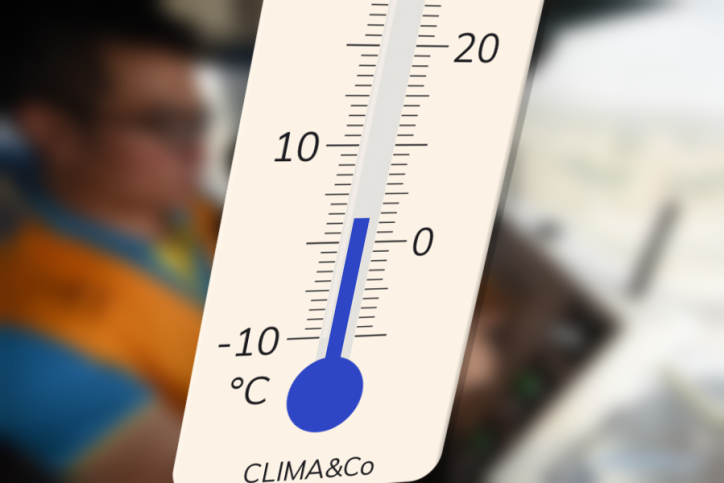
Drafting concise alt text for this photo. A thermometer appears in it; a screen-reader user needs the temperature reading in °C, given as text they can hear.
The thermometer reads 2.5 °C
